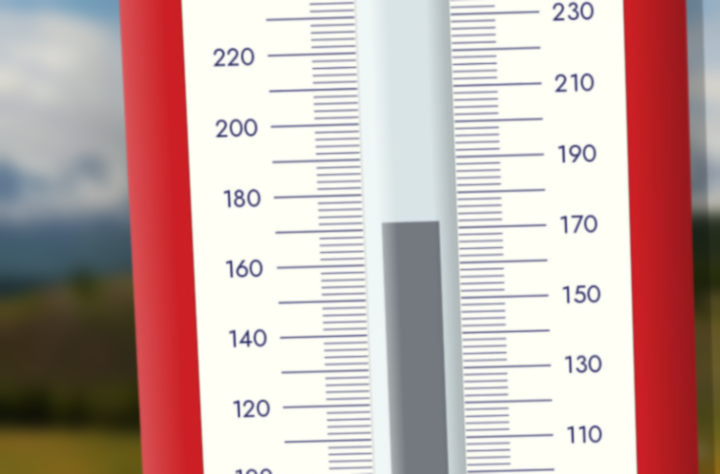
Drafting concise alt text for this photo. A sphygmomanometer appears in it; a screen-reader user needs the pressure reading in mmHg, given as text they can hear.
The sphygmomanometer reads 172 mmHg
